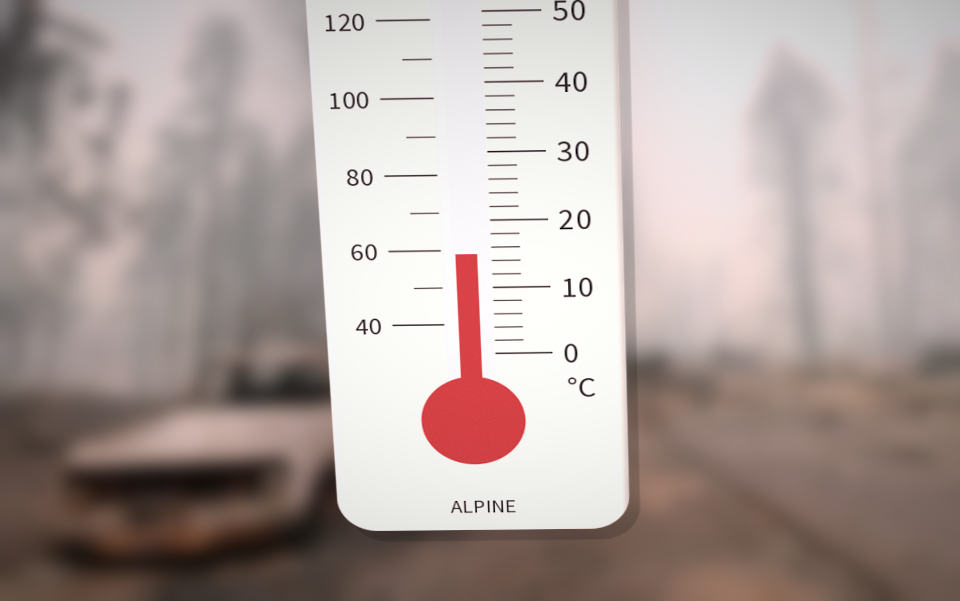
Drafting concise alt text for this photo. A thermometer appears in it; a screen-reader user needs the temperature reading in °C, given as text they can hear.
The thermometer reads 15 °C
